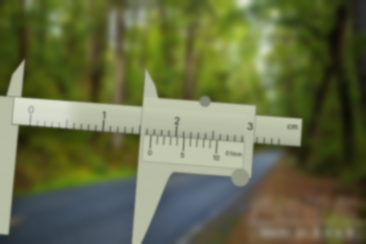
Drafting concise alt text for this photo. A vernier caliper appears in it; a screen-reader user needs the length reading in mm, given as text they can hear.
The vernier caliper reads 16.6 mm
